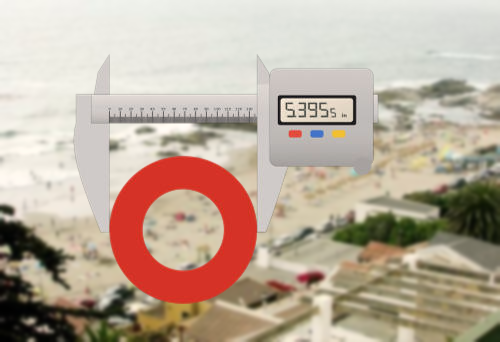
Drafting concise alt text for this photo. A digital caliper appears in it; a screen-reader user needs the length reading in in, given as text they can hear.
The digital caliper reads 5.3955 in
